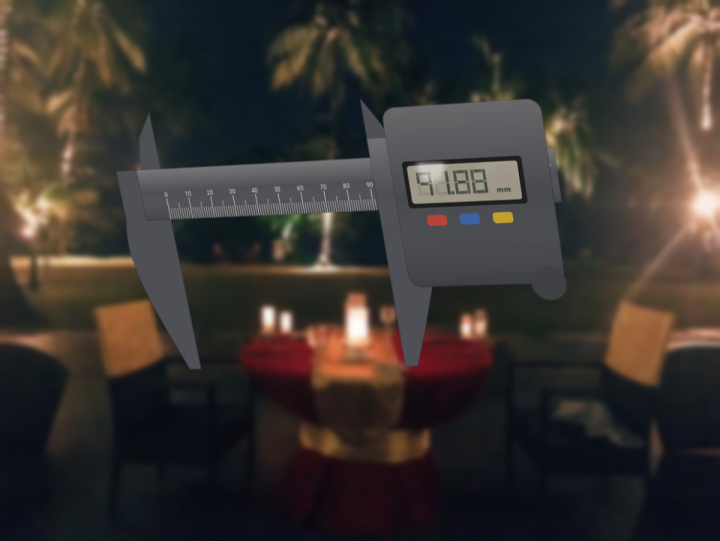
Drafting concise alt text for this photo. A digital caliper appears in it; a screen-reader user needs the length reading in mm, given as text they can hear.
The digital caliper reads 91.88 mm
